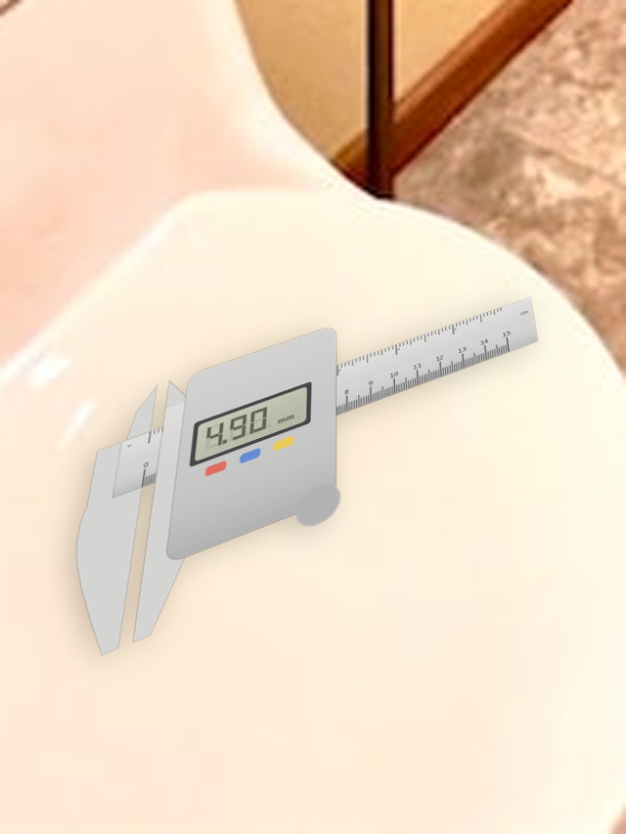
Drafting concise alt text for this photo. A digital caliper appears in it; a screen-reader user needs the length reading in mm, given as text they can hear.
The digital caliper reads 4.90 mm
